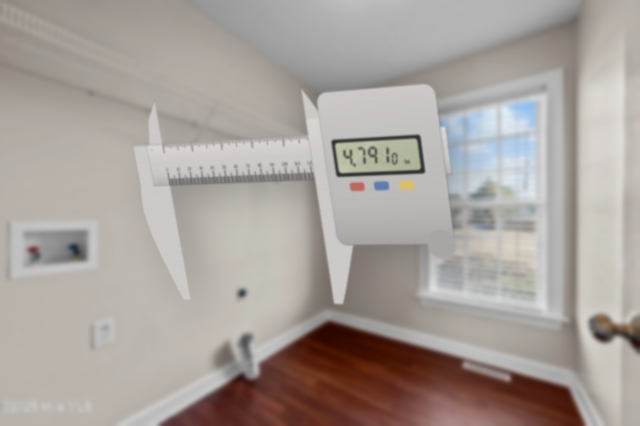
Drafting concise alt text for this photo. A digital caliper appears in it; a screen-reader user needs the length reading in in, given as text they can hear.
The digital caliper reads 4.7910 in
